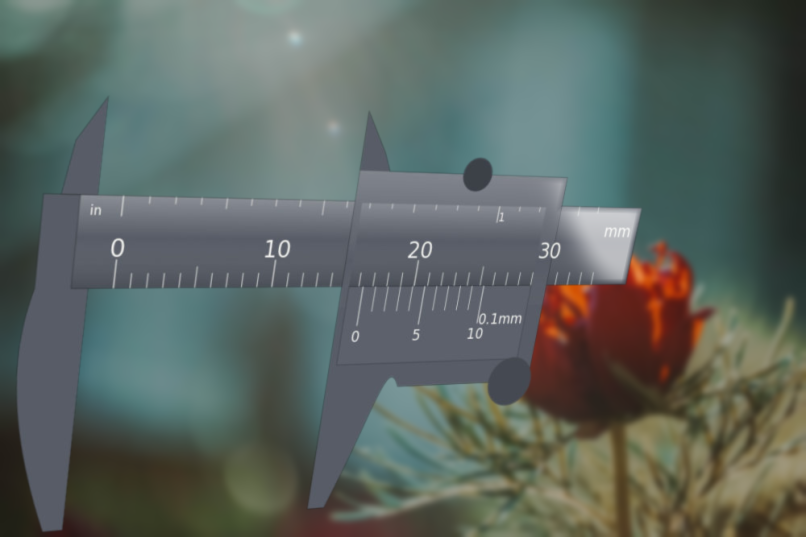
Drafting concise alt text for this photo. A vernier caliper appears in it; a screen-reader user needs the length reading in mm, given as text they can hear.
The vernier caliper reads 16.3 mm
